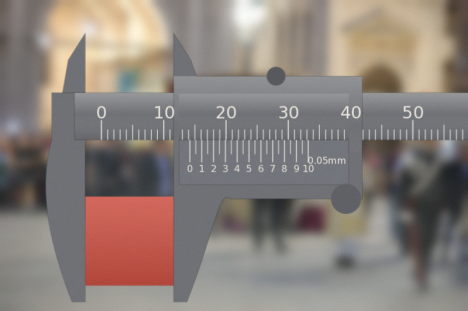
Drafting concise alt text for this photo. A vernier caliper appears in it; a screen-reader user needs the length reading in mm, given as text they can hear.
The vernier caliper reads 14.2 mm
